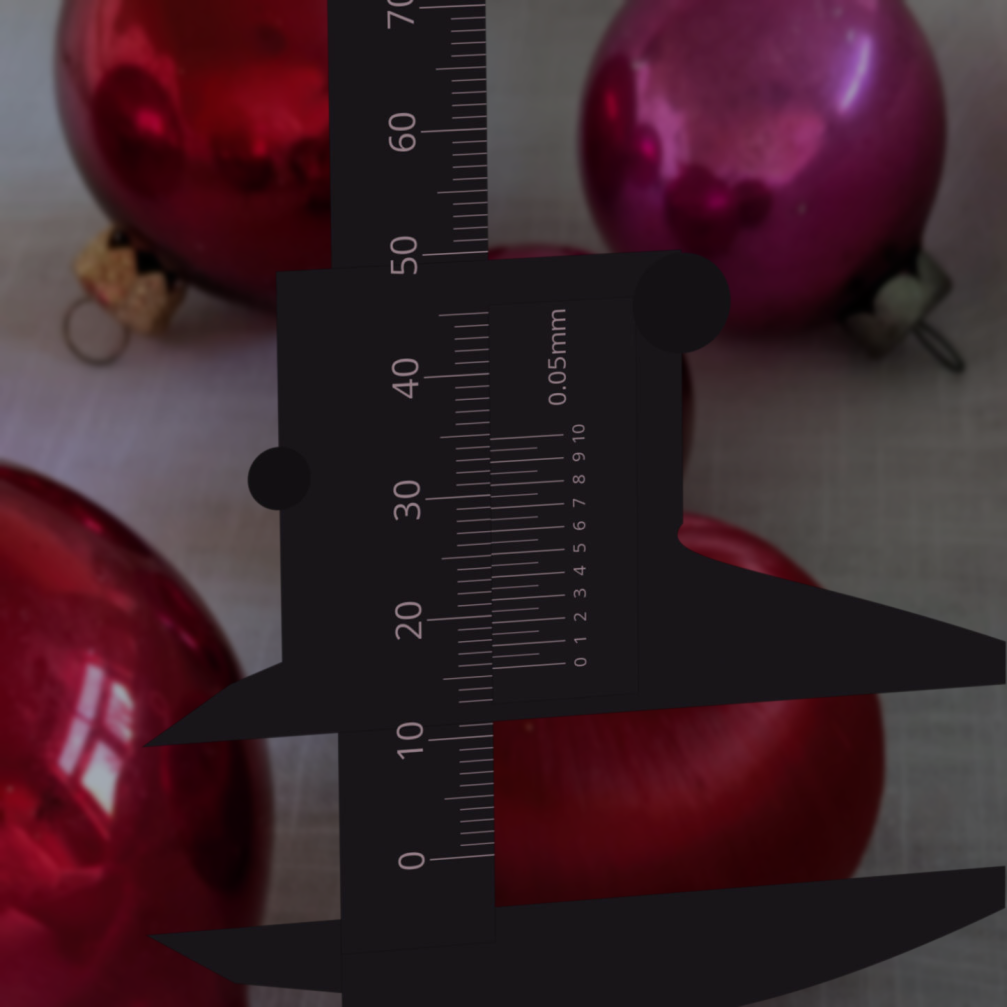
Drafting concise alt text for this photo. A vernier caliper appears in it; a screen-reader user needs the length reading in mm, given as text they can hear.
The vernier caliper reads 15.6 mm
